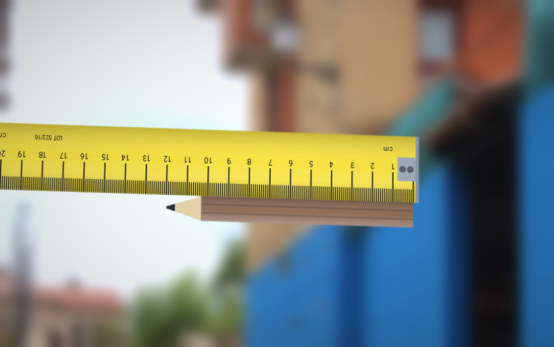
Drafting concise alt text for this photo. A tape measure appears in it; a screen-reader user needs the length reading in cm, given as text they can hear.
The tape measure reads 12 cm
